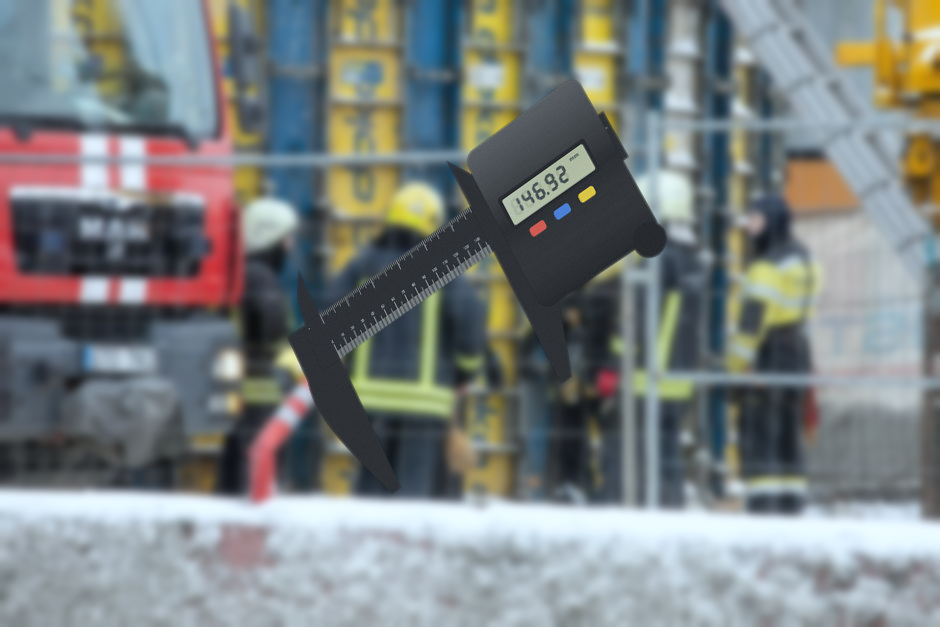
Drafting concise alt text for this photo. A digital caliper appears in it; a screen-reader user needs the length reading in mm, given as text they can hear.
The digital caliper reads 146.92 mm
